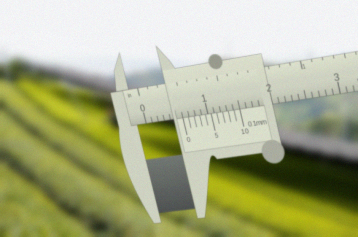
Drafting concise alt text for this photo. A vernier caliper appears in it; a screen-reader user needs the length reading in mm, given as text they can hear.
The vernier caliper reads 6.0 mm
